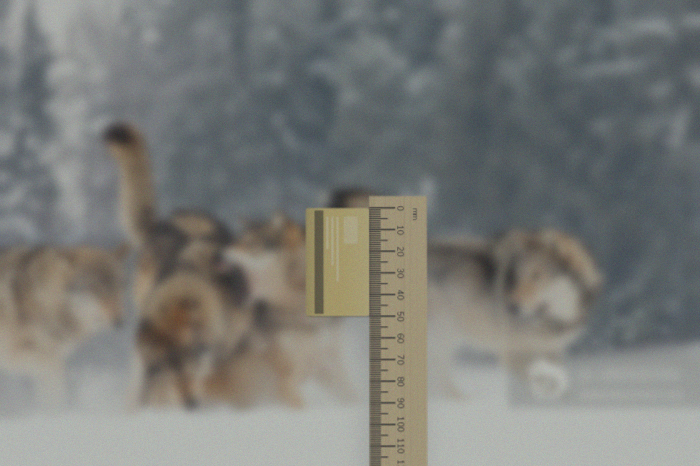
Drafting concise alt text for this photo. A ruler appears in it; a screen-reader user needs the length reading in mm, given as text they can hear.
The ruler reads 50 mm
